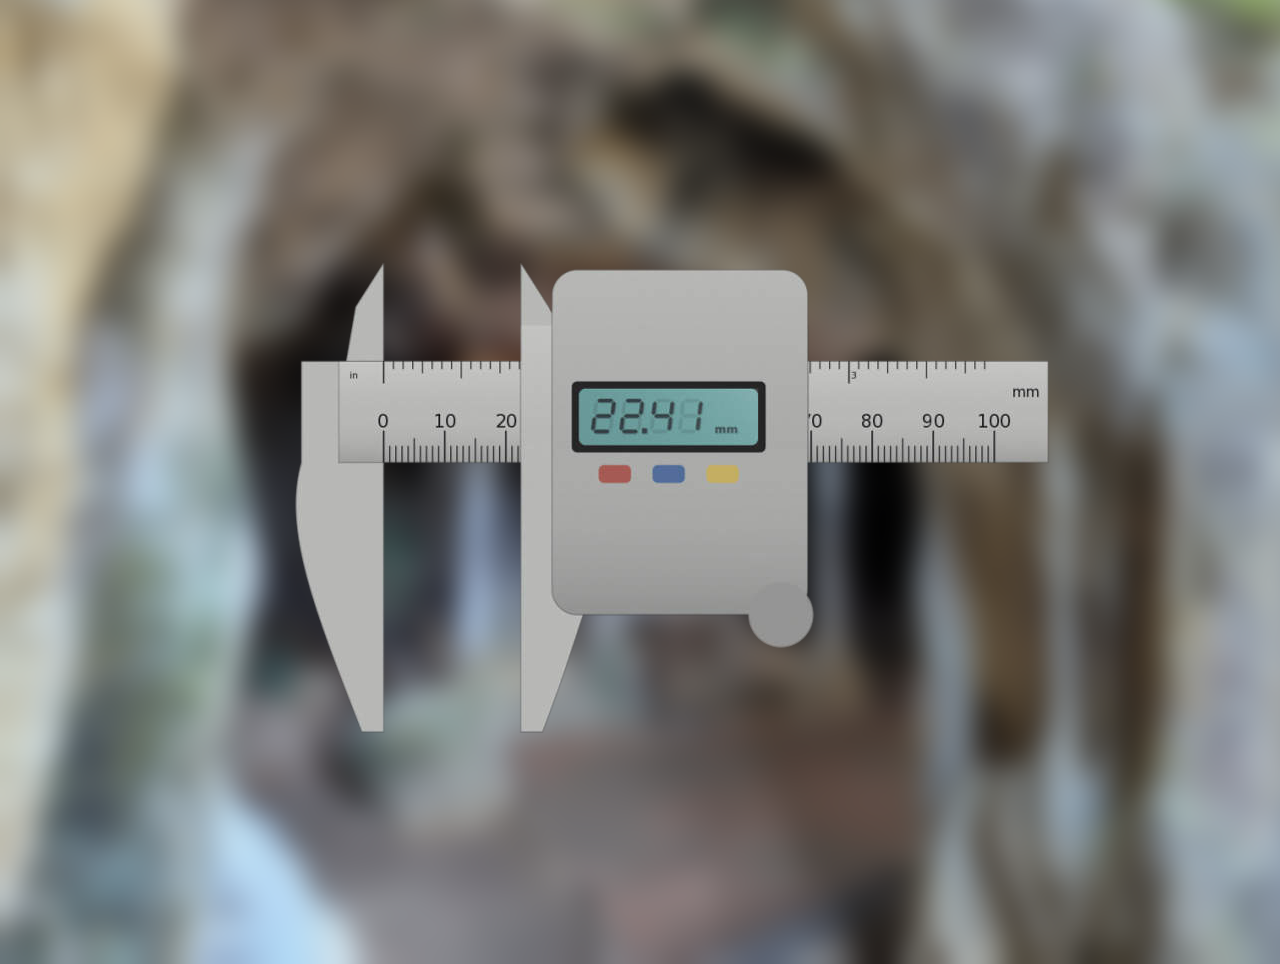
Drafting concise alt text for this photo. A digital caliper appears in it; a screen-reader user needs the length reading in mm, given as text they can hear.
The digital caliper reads 22.41 mm
